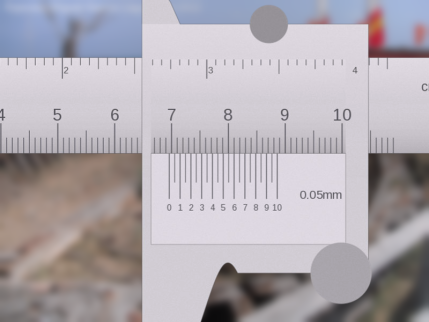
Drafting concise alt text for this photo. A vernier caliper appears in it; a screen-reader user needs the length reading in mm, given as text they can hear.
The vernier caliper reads 69.6 mm
